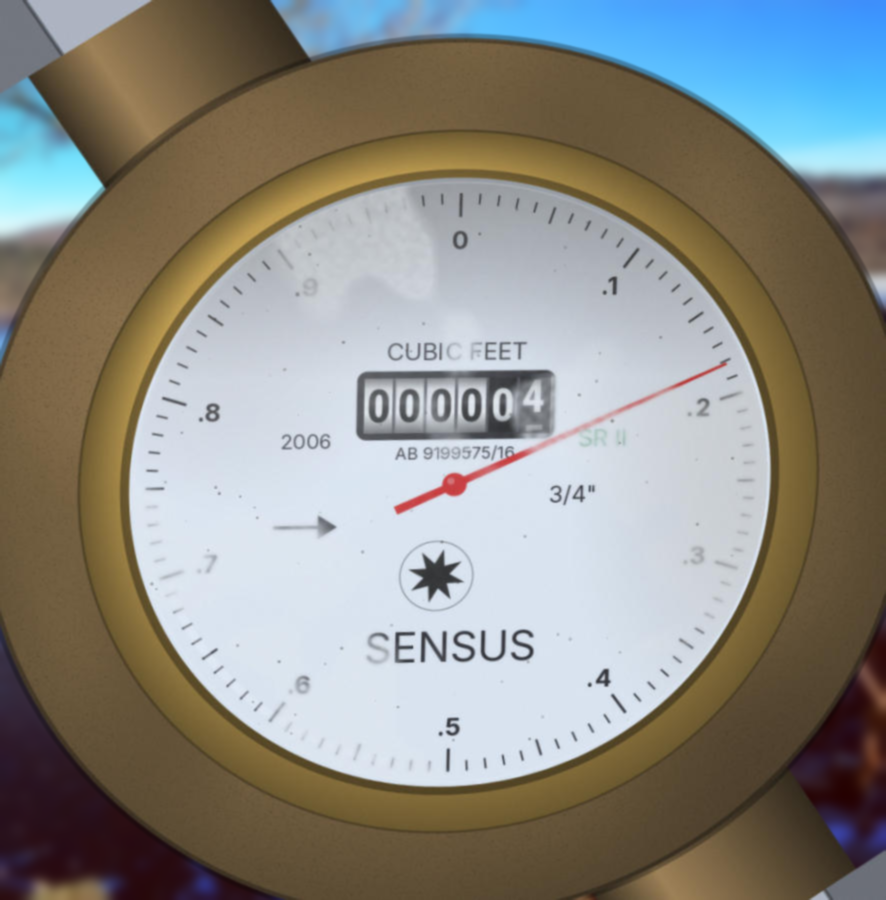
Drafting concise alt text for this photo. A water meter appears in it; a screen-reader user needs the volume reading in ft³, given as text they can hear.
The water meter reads 4.18 ft³
